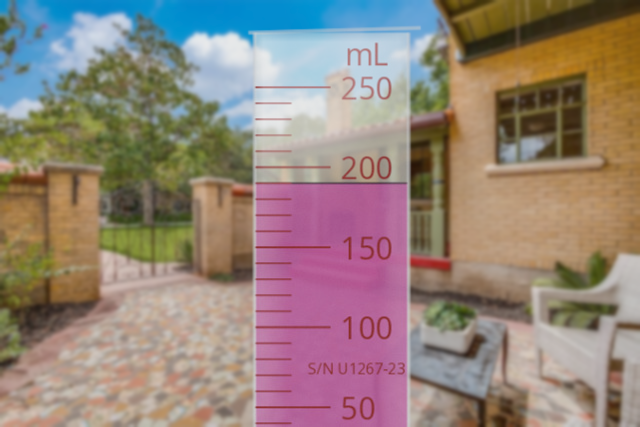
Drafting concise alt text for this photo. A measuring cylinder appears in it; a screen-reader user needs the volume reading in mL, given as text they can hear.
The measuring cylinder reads 190 mL
